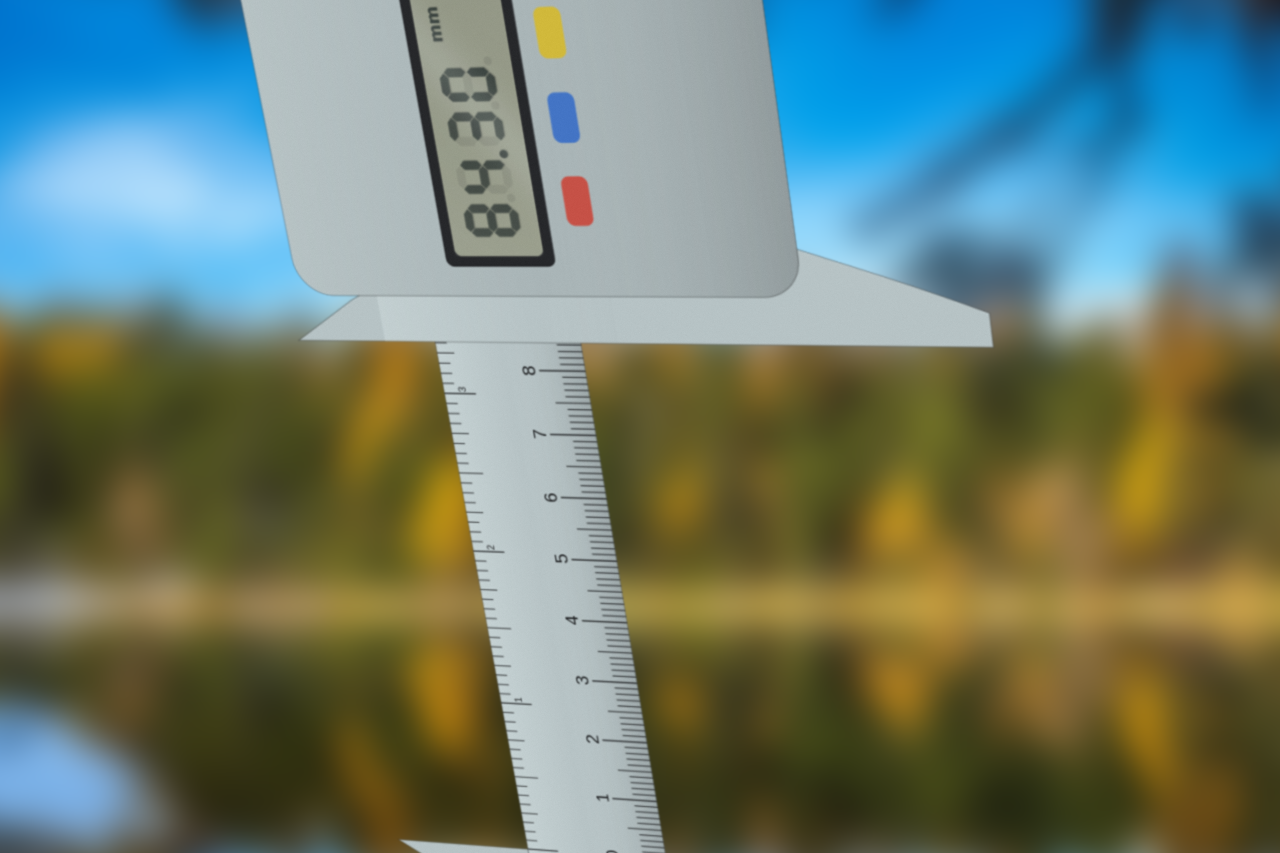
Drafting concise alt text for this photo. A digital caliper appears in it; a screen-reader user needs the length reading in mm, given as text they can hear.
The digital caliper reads 84.30 mm
